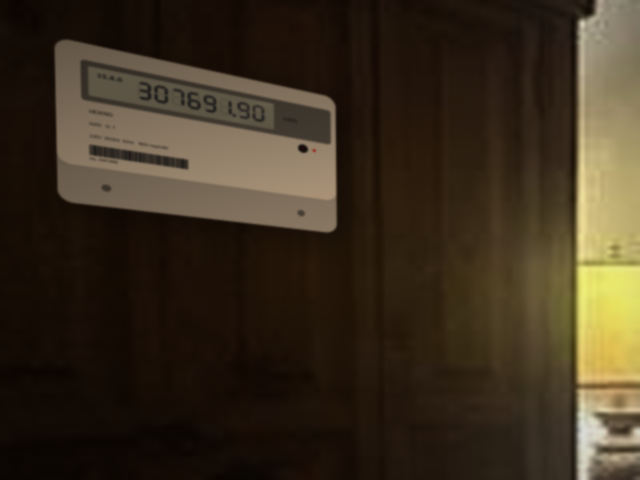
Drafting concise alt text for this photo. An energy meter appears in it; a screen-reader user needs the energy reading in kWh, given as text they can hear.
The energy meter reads 307691.90 kWh
